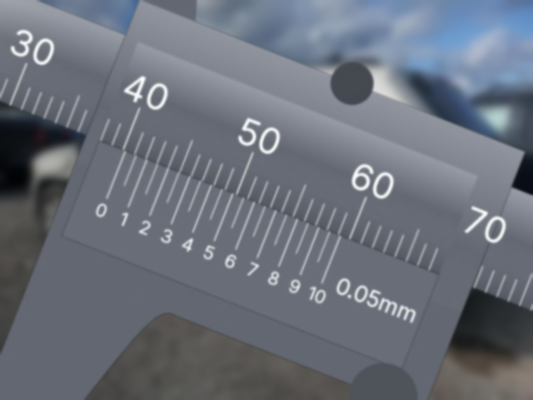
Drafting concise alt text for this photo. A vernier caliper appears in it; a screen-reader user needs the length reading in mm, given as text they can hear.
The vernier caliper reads 40.2 mm
